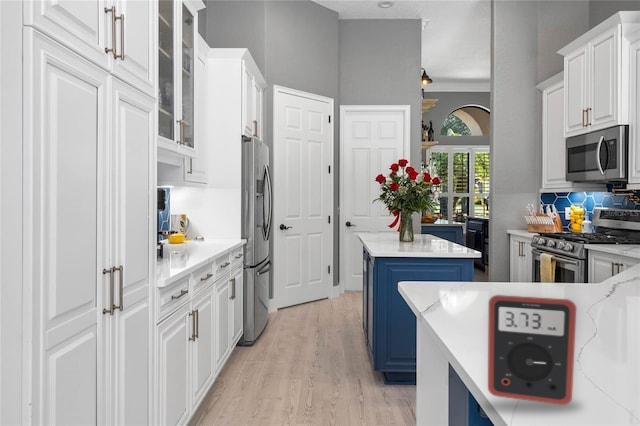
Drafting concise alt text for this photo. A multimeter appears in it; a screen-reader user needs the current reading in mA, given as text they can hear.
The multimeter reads 3.73 mA
